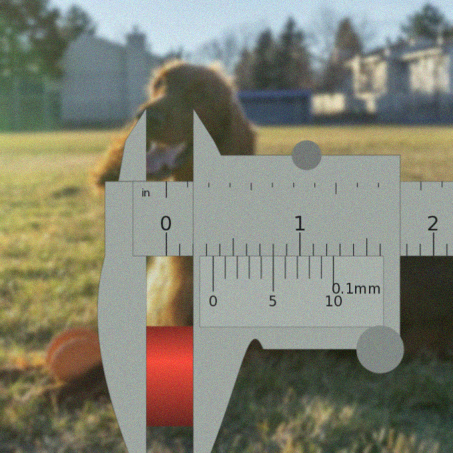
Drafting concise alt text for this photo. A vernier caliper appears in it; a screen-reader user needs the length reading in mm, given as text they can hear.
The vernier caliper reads 3.5 mm
